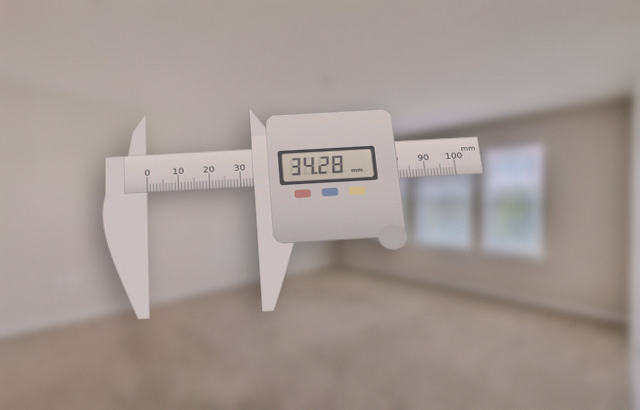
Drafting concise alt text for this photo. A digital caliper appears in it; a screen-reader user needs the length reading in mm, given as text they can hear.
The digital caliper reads 34.28 mm
